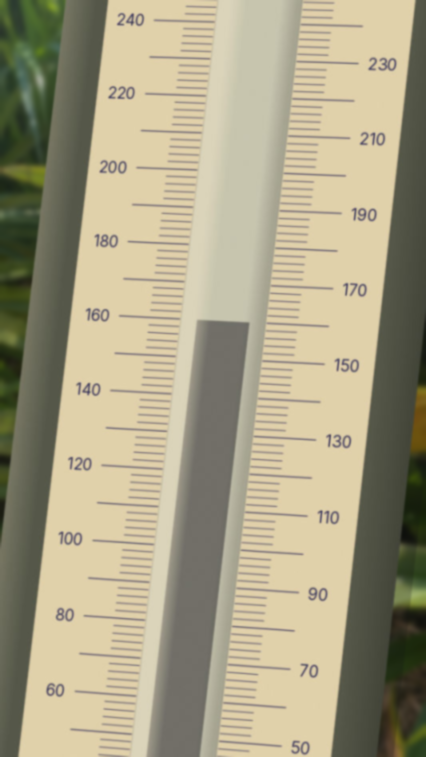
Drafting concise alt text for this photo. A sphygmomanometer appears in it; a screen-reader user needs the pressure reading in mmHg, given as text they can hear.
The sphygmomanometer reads 160 mmHg
